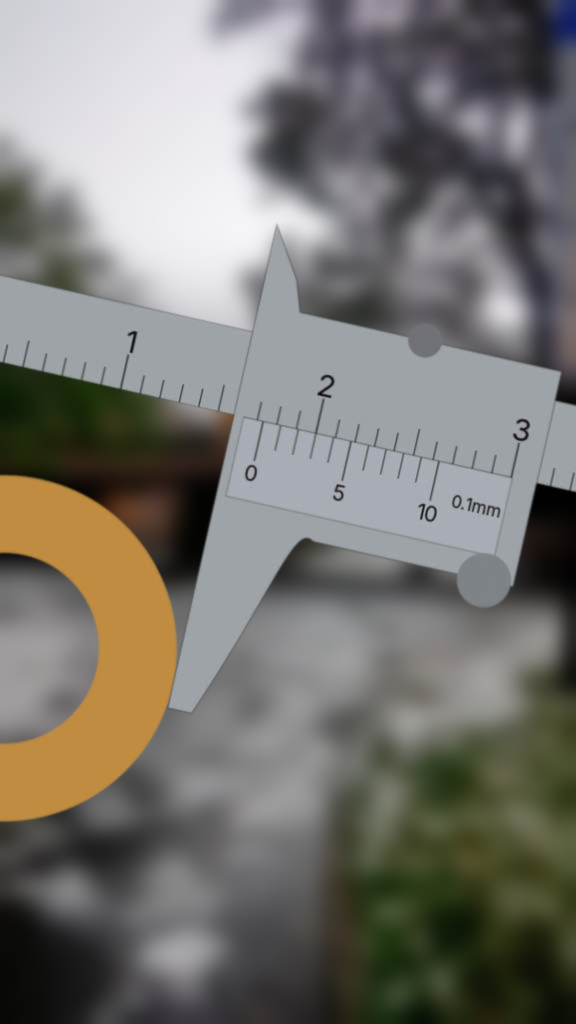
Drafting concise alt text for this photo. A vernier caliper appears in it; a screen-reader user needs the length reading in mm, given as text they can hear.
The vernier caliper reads 17.3 mm
